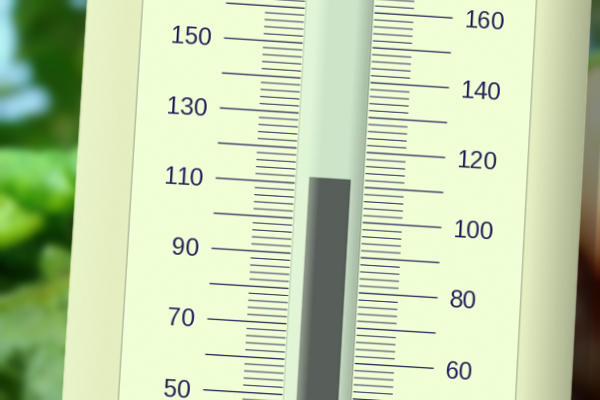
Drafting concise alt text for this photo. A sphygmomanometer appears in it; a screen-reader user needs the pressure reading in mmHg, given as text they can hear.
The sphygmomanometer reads 112 mmHg
